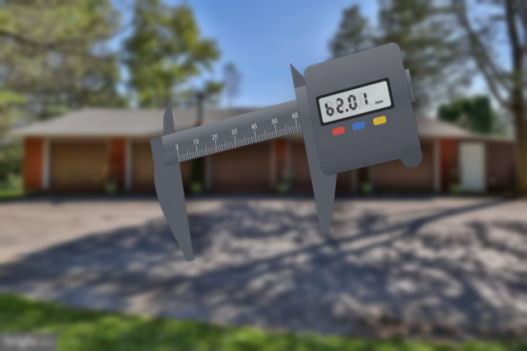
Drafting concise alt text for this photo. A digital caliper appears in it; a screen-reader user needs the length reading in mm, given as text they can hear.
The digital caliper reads 62.01 mm
